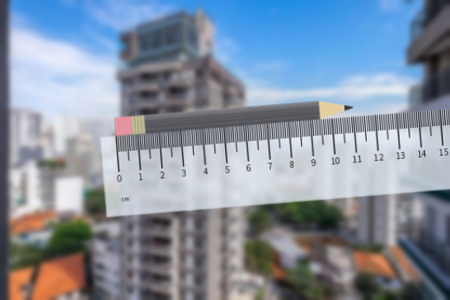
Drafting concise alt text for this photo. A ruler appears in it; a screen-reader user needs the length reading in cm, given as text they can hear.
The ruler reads 11 cm
